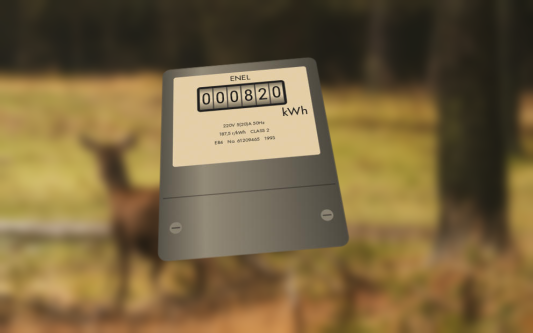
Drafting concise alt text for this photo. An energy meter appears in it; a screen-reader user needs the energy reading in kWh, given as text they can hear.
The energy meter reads 820 kWh
